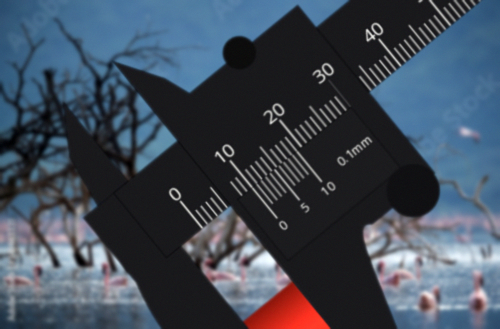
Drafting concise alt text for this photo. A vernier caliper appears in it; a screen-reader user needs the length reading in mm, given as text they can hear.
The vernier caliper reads 10.0 mm
